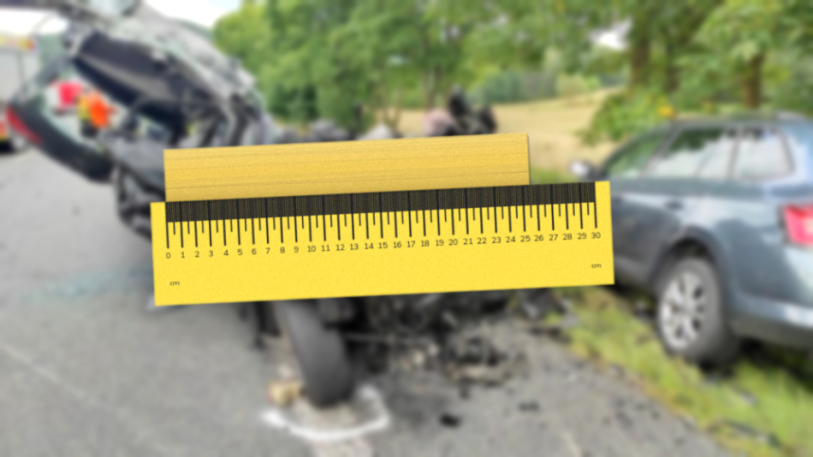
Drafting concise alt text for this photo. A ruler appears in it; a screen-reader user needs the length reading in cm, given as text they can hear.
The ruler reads 25.5 cm
